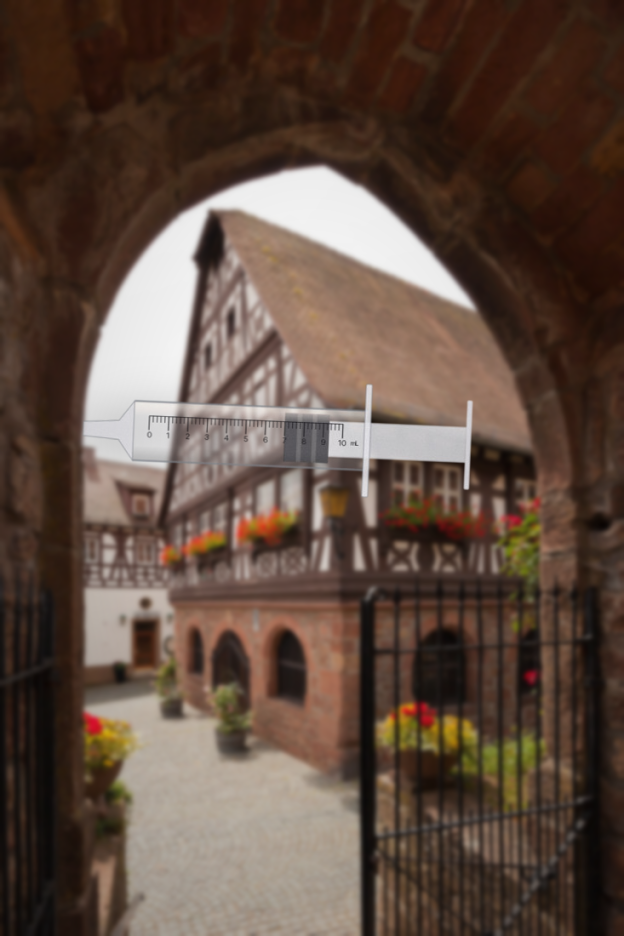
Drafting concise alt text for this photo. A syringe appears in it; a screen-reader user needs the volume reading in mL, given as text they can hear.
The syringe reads 7 mL
